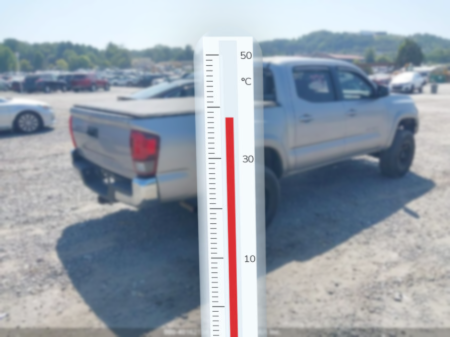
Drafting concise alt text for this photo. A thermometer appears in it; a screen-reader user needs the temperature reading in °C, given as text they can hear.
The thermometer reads 38 °C
